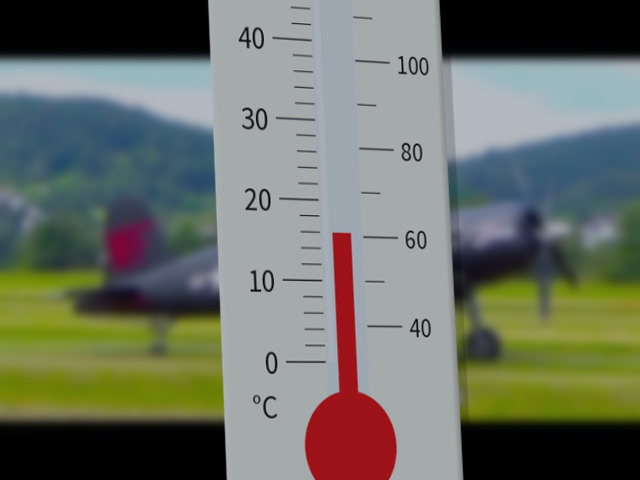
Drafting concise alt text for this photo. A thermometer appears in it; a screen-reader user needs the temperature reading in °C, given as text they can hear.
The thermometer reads 16 °C
